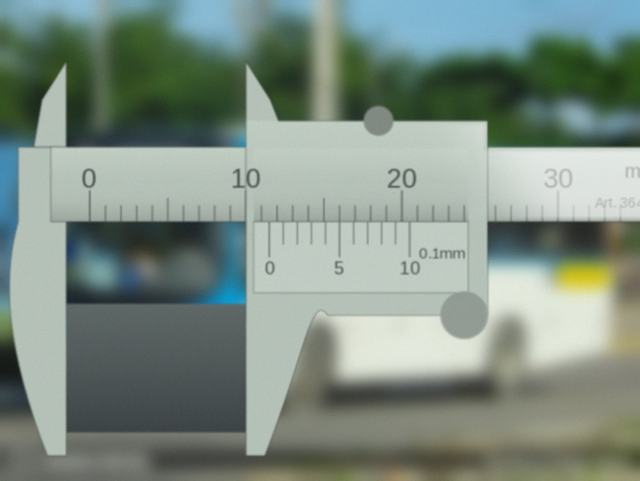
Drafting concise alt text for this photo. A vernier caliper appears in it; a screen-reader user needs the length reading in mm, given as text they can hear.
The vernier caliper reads 11.5 mm
